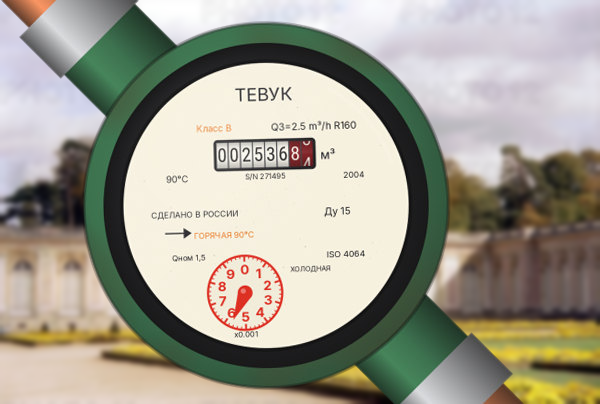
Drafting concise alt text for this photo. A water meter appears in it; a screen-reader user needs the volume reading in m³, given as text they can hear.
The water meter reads 2536.835 m³
